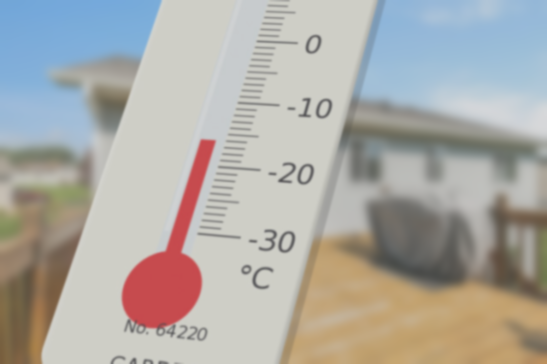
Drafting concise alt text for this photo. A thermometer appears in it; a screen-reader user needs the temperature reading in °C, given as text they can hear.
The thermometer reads -16 °C
